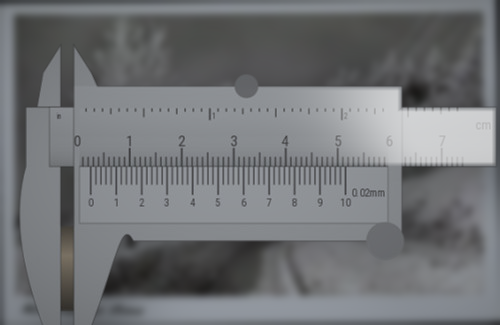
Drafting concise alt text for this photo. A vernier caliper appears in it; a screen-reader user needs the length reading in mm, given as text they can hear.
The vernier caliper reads 2.5 mm
